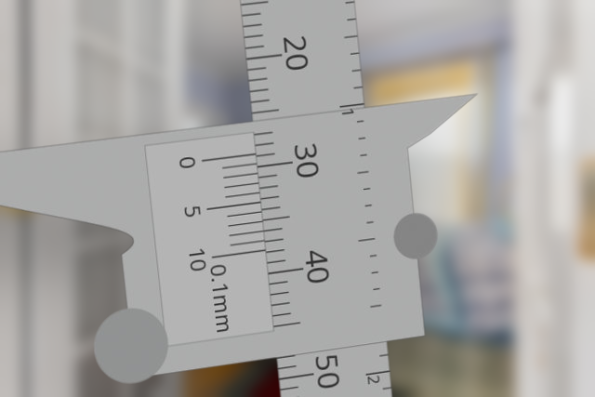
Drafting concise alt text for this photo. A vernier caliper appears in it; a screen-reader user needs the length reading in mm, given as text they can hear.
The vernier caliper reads 28.8 mm
